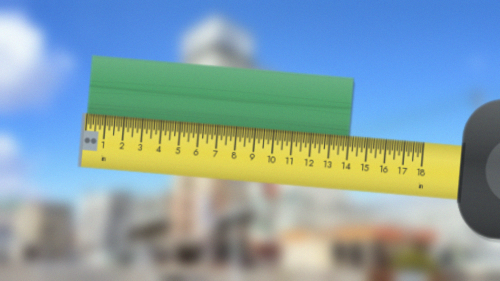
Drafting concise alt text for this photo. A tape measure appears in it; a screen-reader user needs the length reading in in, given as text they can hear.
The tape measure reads 14 in
